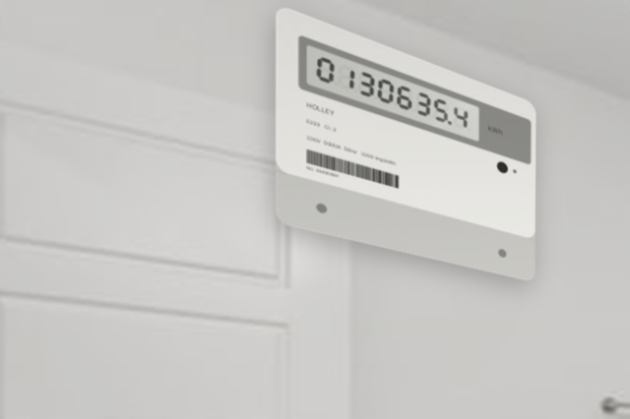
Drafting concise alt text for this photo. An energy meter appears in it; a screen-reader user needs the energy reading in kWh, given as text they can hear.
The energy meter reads 130635.4 kWh
